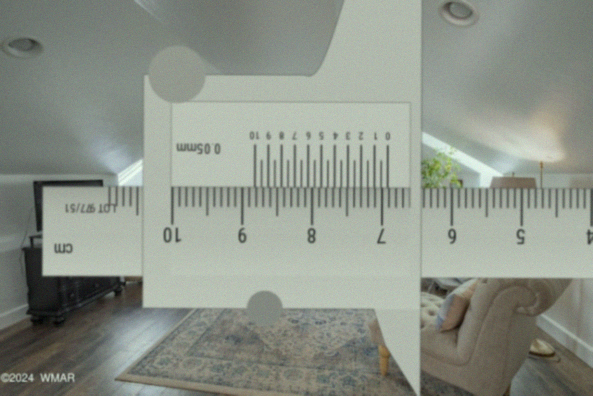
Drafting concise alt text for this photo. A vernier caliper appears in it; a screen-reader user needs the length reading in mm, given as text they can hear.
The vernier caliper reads 69.2 mm
